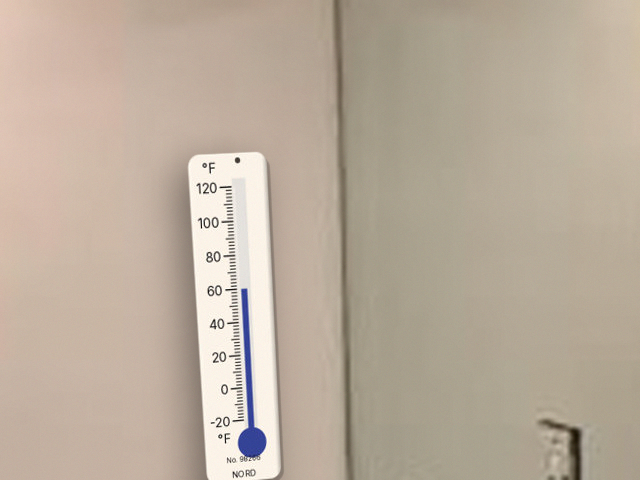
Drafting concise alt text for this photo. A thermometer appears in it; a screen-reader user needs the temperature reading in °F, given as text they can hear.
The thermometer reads 60 °F
